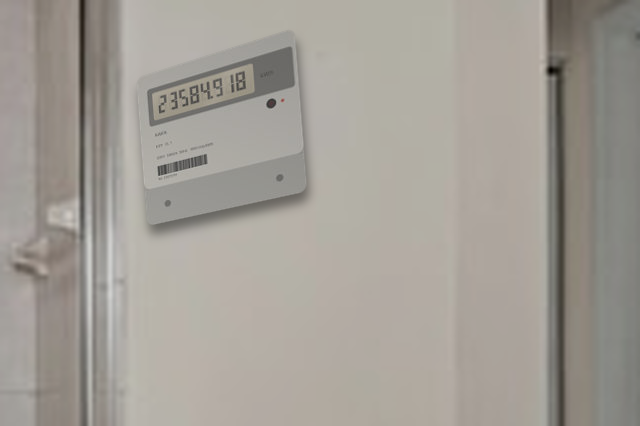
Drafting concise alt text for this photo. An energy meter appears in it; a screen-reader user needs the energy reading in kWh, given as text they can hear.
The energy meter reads 23584.918 kWh
